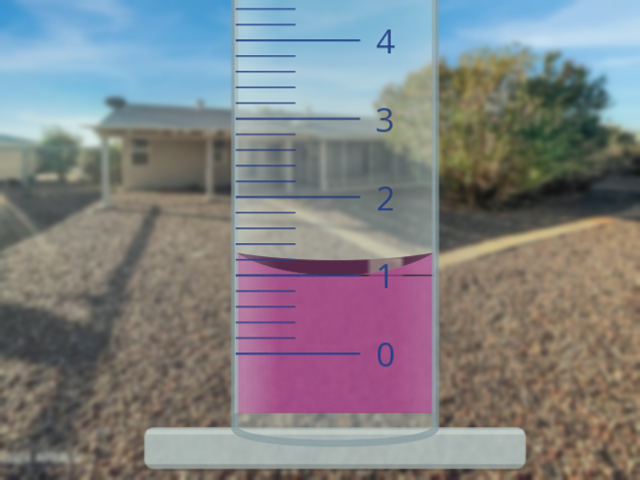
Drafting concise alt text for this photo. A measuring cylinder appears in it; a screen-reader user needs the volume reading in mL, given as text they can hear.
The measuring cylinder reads 1 mL
